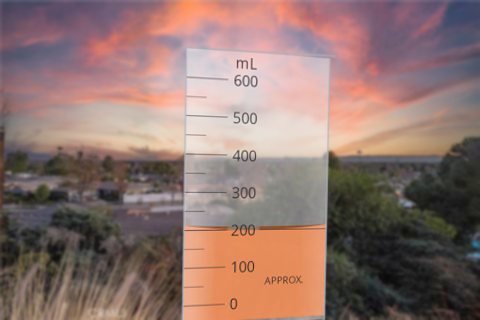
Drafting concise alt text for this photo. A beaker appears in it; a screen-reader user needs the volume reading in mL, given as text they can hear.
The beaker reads 200 mL
